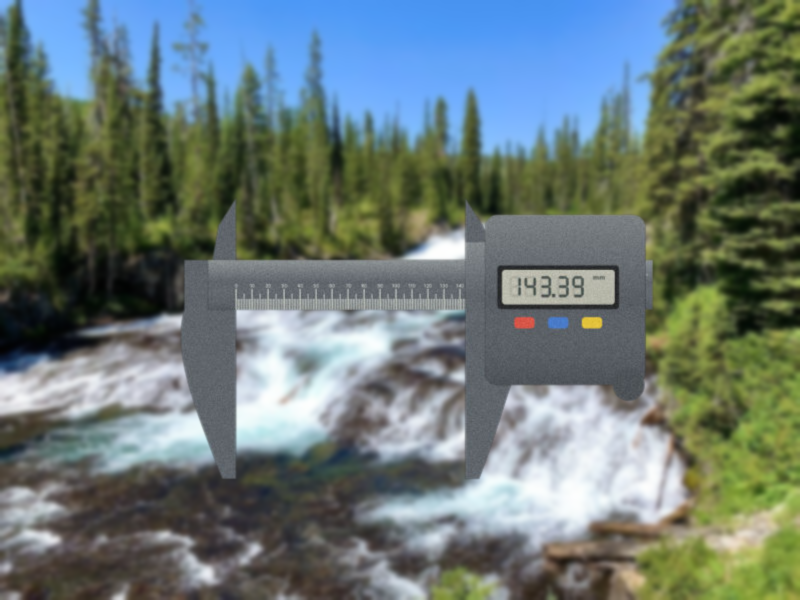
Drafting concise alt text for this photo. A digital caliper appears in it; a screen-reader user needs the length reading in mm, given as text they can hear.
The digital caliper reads 143.39 mm
